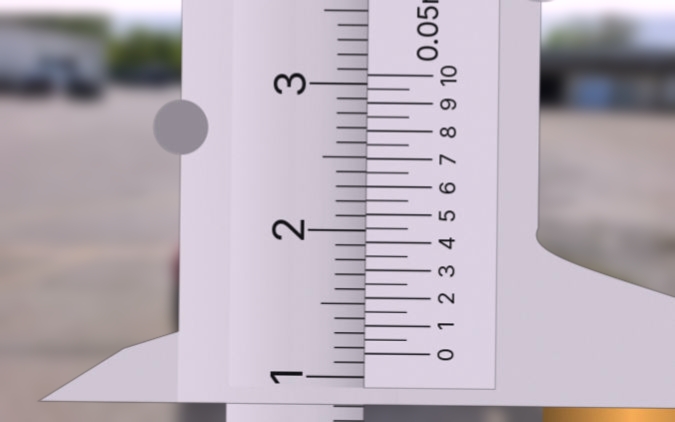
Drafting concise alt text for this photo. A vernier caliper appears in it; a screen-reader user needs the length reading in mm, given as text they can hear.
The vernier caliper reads 11.6 mm
